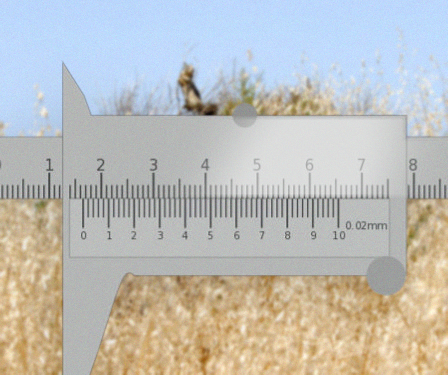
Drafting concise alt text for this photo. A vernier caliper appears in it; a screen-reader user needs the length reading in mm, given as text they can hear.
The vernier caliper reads 16.5 mm
